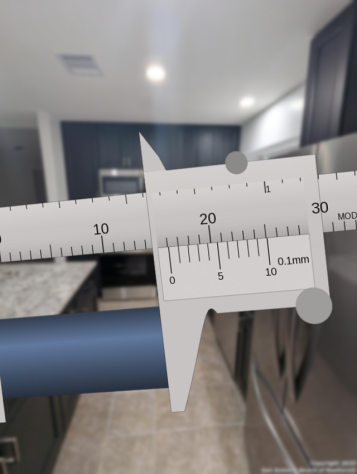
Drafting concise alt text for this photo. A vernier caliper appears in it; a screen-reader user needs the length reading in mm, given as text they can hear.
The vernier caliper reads 16.1 mm
